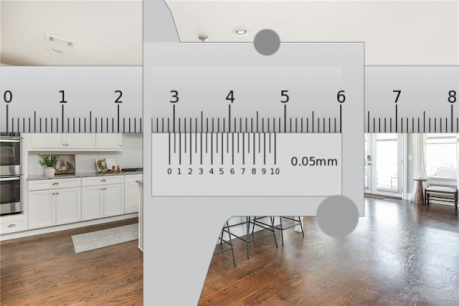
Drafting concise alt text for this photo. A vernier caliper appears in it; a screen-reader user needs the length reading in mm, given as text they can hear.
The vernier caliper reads 29.2 mm
